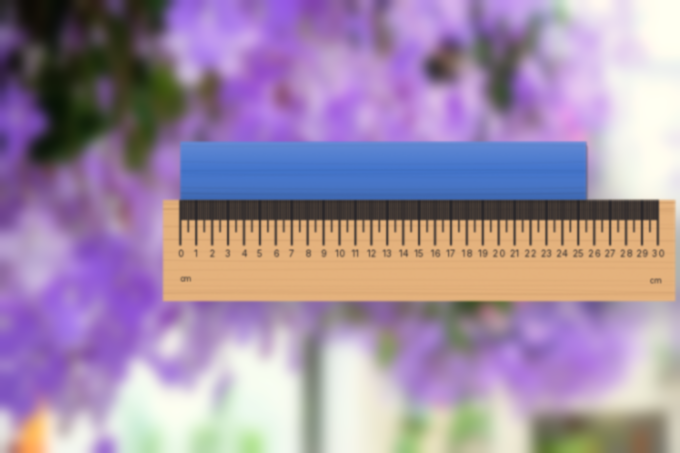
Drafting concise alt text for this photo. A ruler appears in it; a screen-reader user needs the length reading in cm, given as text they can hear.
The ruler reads 25.5 cm
